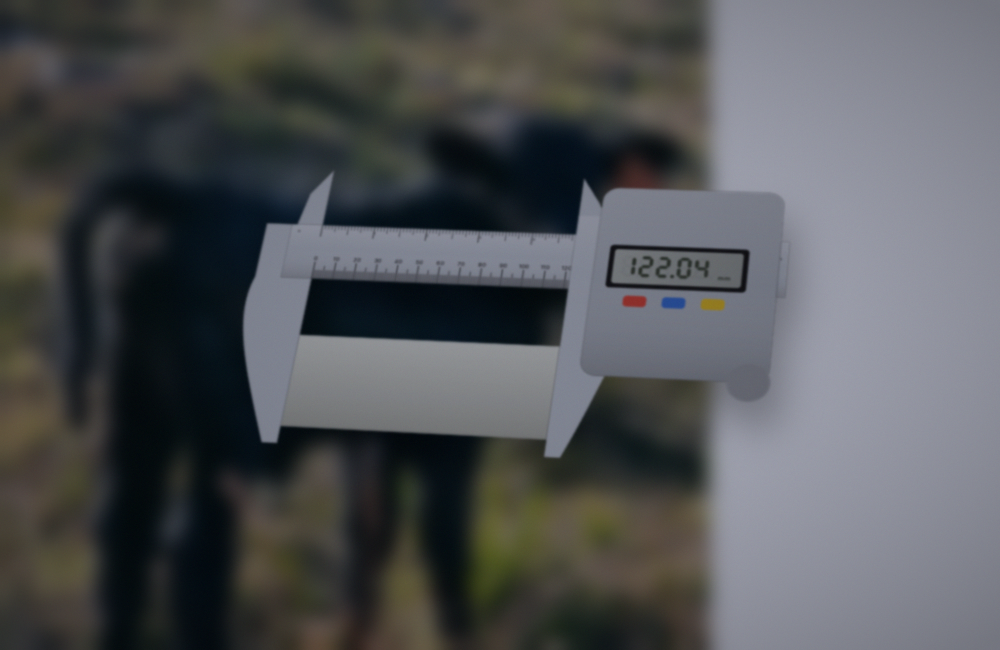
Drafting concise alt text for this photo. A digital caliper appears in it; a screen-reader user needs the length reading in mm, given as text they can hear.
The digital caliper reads 122.04 mm
